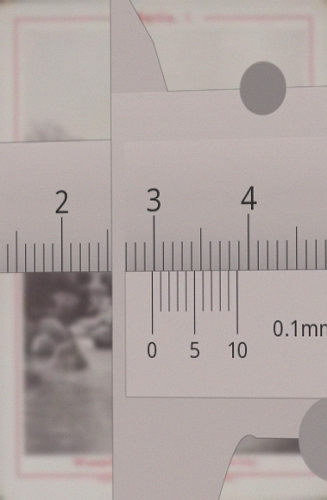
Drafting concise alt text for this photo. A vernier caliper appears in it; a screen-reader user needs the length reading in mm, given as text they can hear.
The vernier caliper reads 29.8 mm
